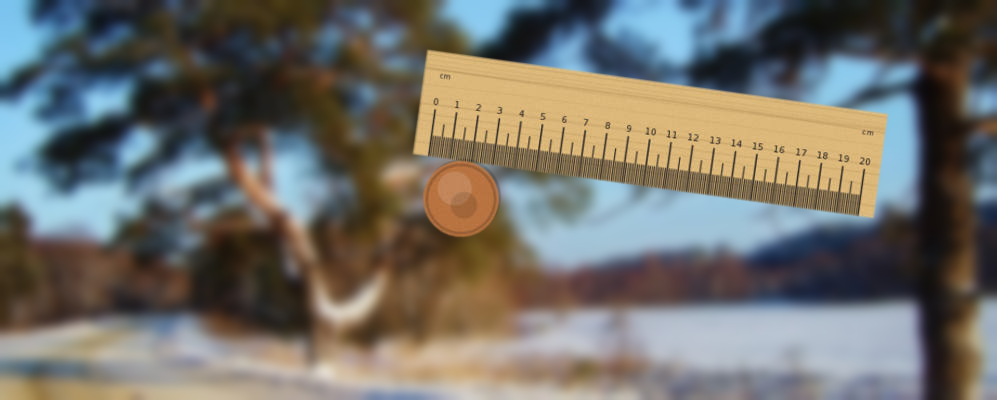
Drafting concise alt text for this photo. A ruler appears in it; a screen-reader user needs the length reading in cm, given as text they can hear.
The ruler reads 3.5 cm
